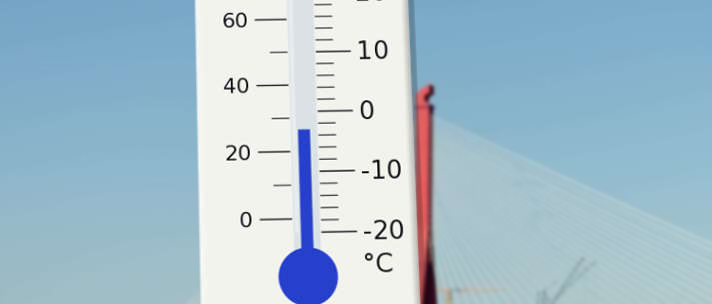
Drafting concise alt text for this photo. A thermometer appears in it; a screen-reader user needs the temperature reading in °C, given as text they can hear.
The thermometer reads -3 °C
